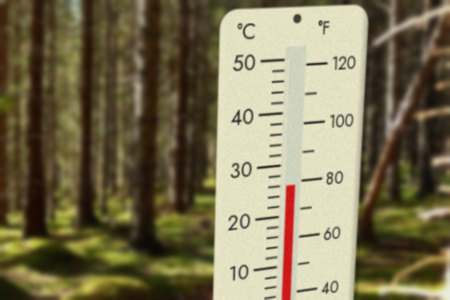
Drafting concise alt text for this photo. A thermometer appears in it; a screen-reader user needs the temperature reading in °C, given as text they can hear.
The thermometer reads 26 °C
